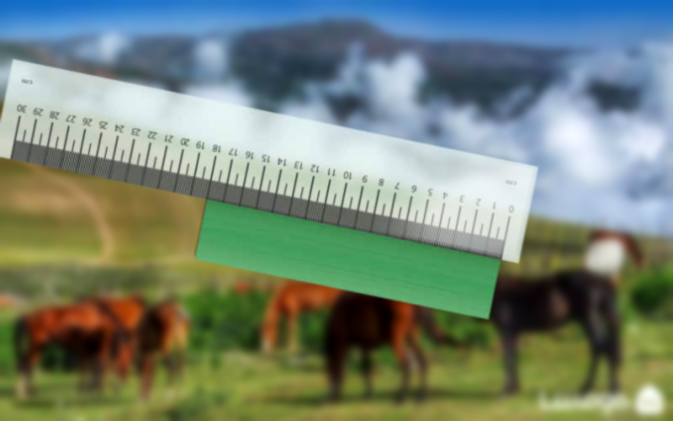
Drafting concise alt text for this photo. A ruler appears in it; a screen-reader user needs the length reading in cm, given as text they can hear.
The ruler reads 18 cm
